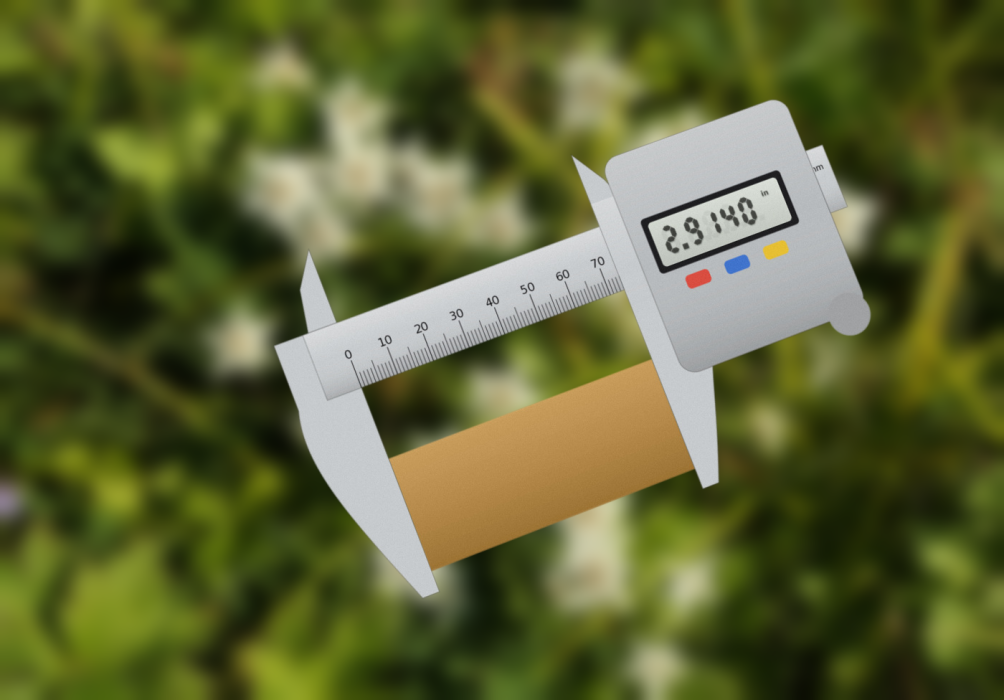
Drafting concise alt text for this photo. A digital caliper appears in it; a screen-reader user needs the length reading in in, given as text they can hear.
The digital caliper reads 2.9140 in
